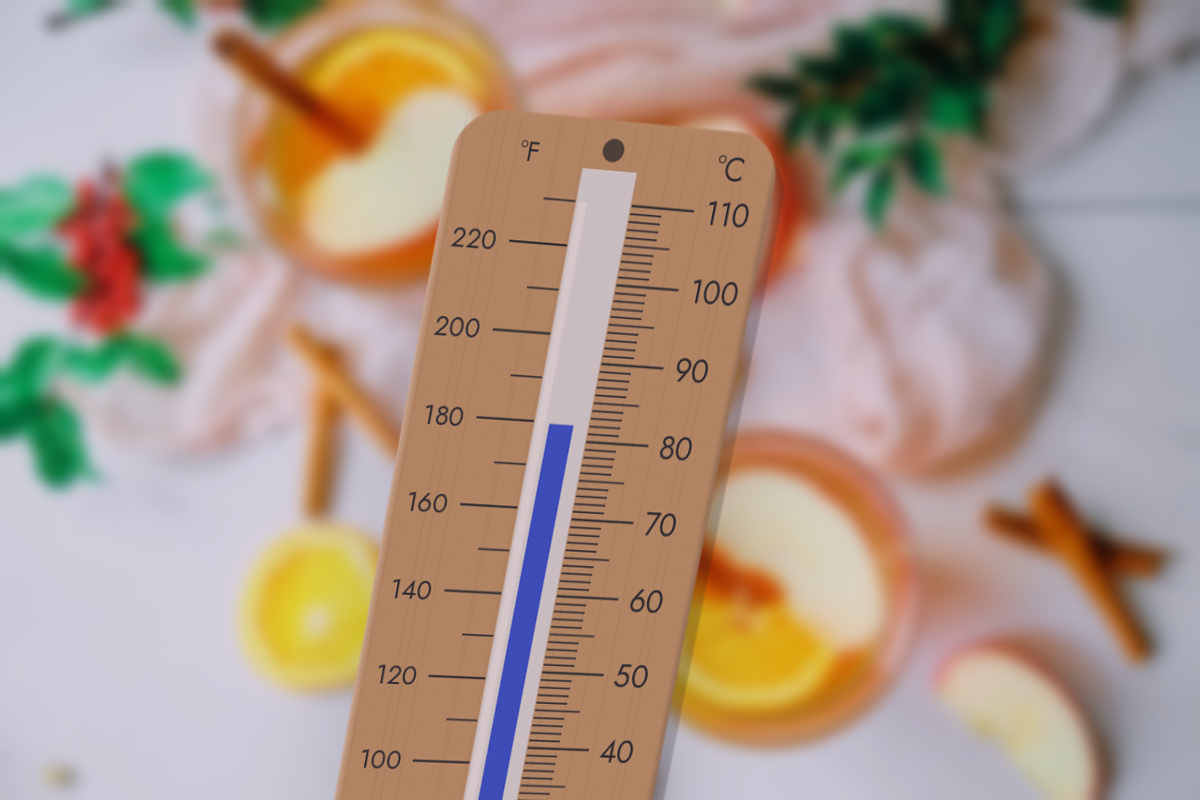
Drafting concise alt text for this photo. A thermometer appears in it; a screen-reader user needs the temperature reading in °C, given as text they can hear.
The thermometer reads 82 °C
